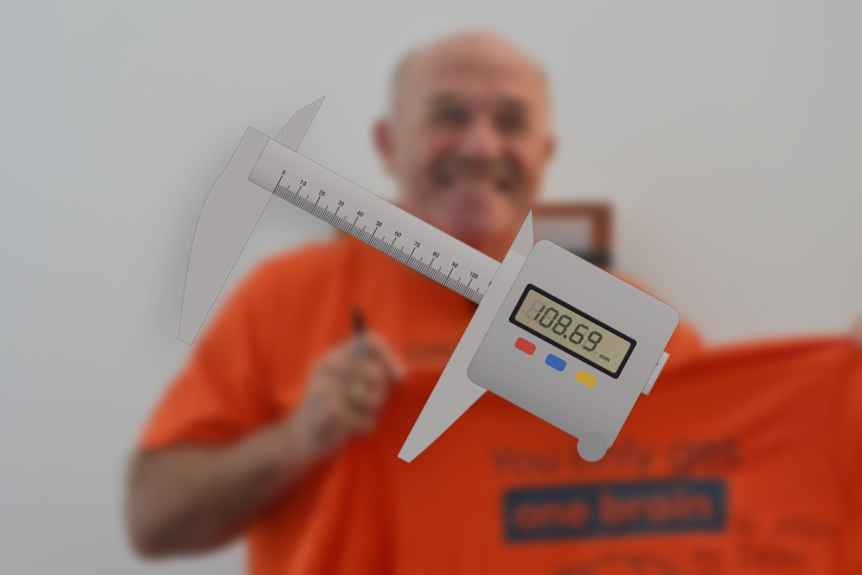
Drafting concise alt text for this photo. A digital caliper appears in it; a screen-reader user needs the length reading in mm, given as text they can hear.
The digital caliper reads 108.69 mm
